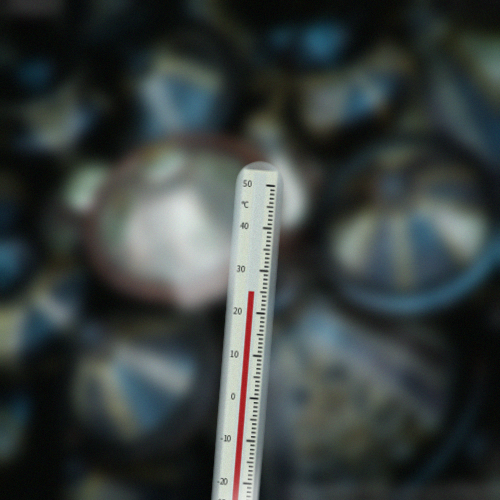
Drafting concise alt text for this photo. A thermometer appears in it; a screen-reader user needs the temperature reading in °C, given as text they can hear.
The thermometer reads 25 °C
